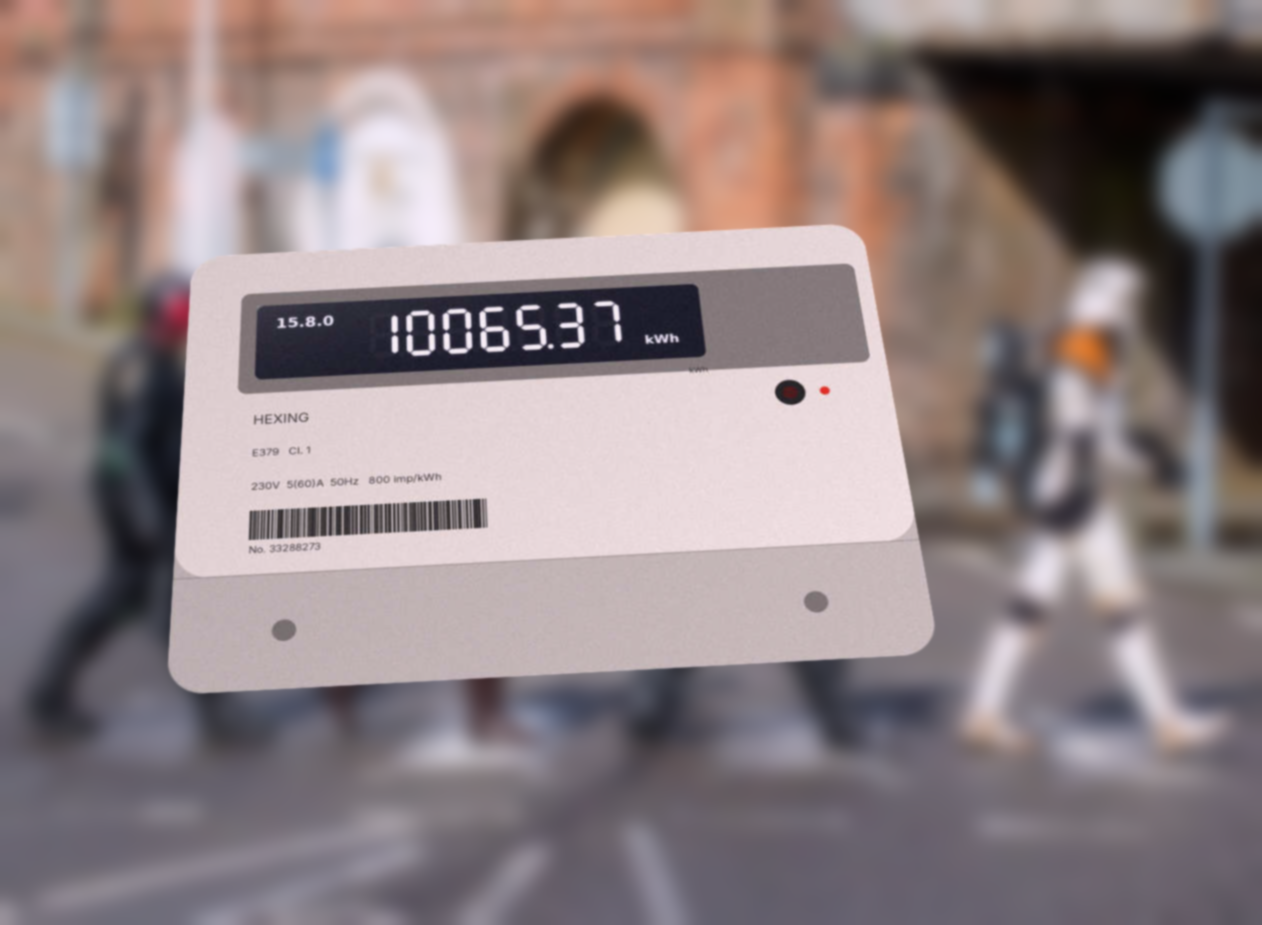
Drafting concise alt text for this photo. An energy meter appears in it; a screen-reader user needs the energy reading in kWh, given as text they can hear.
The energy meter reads 10065.37 kWh
